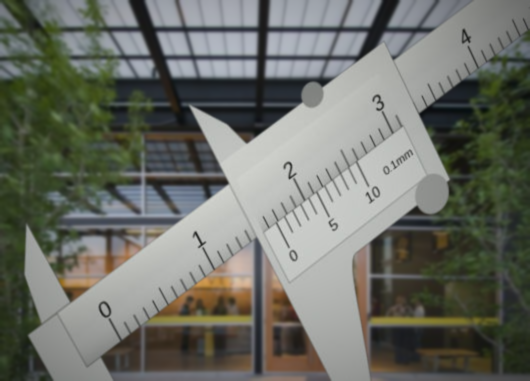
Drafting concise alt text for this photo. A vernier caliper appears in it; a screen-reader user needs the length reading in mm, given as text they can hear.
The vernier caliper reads 16.8 mm
